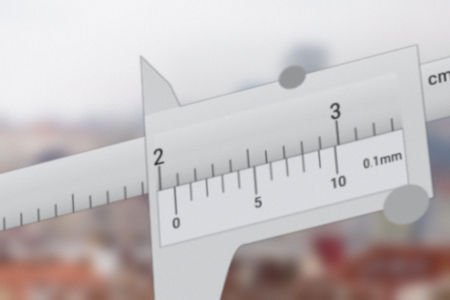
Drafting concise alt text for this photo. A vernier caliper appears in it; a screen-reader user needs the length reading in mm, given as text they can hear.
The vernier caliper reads 20.8 mm
